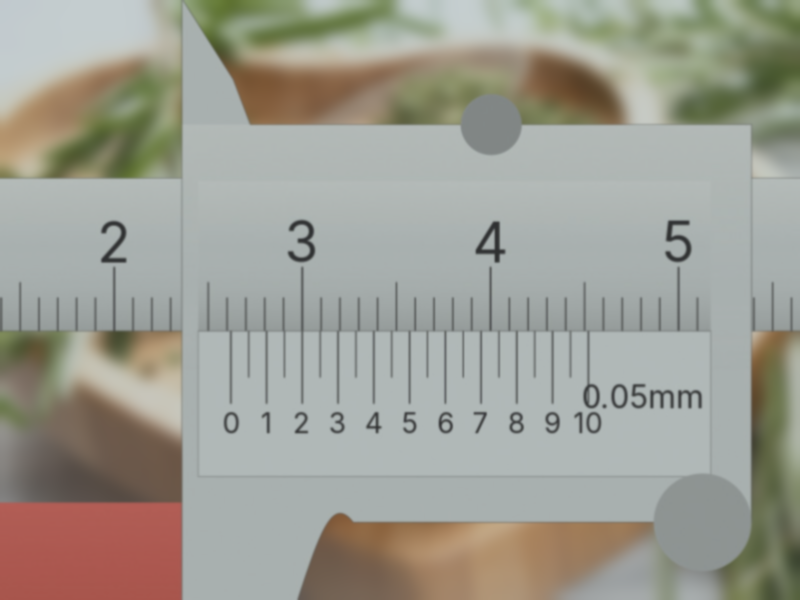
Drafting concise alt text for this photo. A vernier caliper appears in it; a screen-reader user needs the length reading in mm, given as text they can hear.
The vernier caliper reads 26.2 mm
